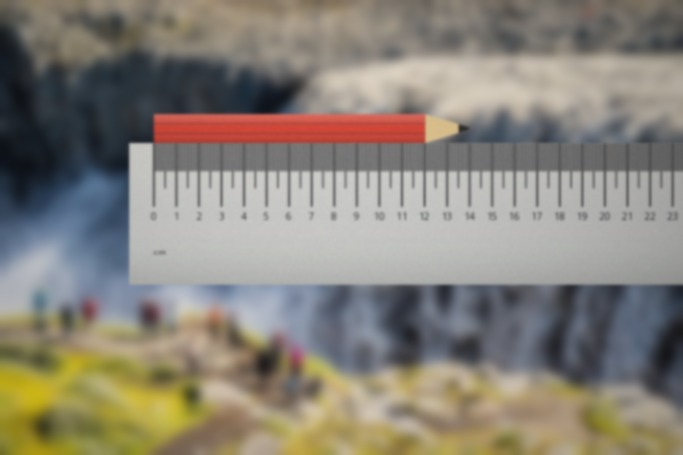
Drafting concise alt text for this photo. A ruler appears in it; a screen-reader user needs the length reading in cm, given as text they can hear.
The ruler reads 14 cm
